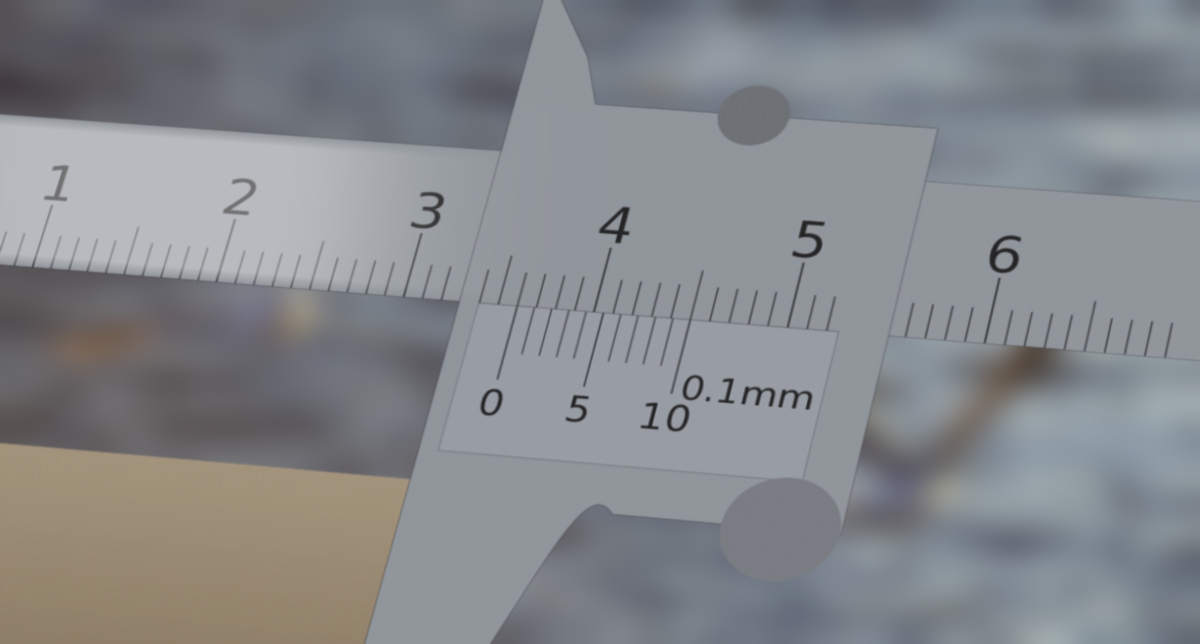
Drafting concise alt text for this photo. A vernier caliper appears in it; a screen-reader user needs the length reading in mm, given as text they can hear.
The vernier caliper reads 36.0 mm
